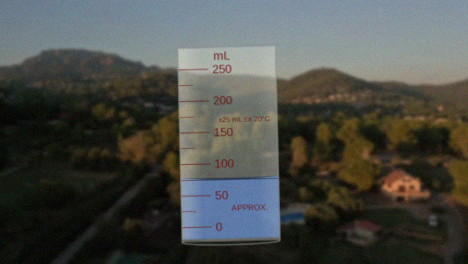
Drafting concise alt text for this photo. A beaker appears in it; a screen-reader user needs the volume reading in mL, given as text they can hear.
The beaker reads 75 mL
